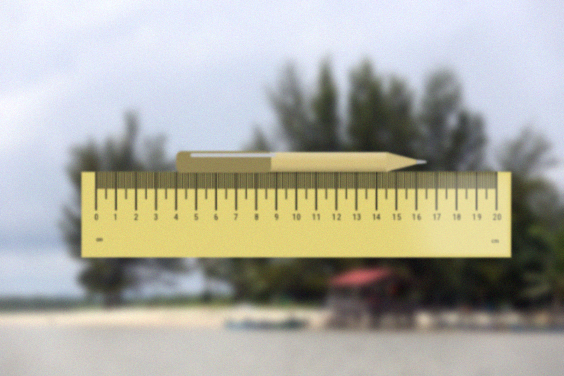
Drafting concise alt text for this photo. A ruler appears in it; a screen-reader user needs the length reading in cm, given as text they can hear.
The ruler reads 12.5 cm
